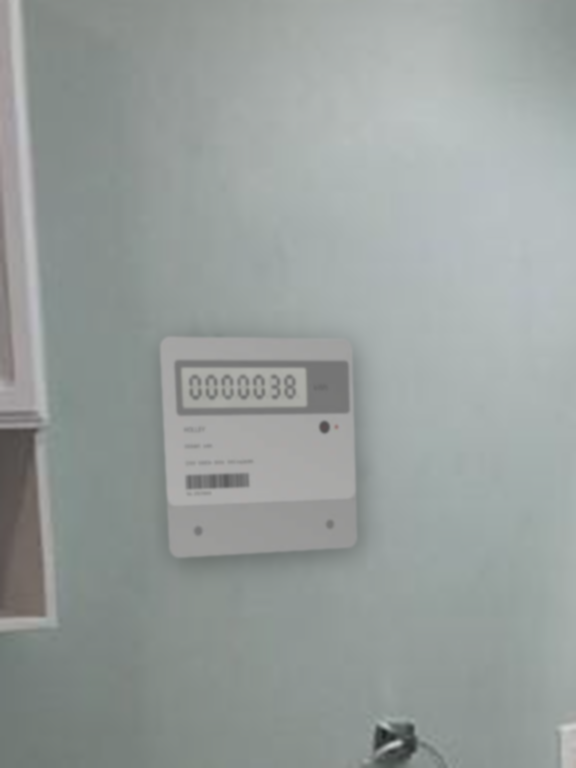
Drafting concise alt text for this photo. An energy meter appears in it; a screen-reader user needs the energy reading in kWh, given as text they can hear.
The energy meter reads 38 kWh
